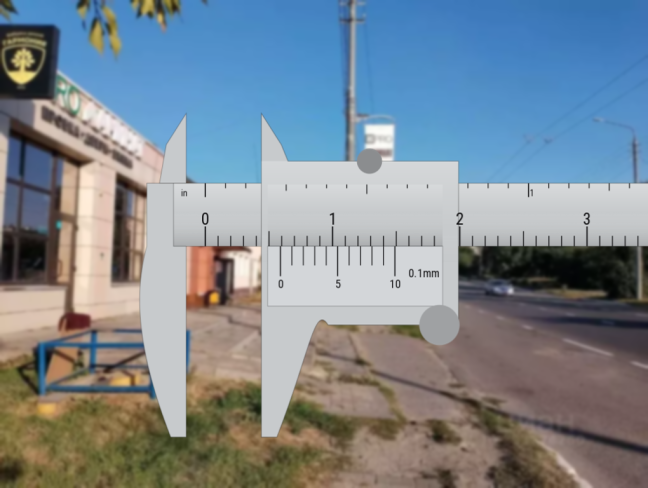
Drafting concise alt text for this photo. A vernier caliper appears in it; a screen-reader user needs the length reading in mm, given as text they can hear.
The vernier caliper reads 5.9 mm
